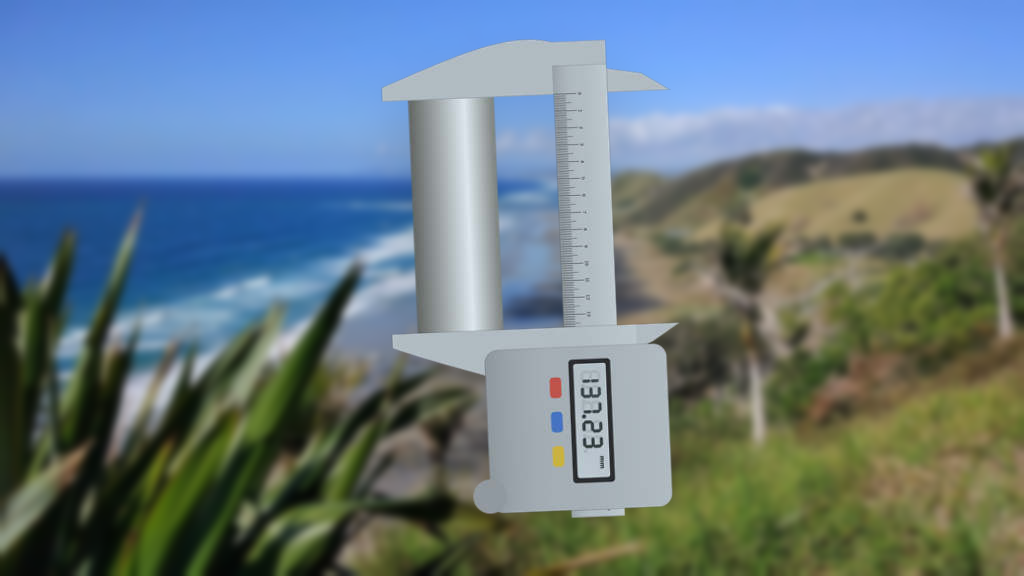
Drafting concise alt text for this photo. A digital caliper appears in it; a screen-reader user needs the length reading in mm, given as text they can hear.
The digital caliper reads 137.23 mm
